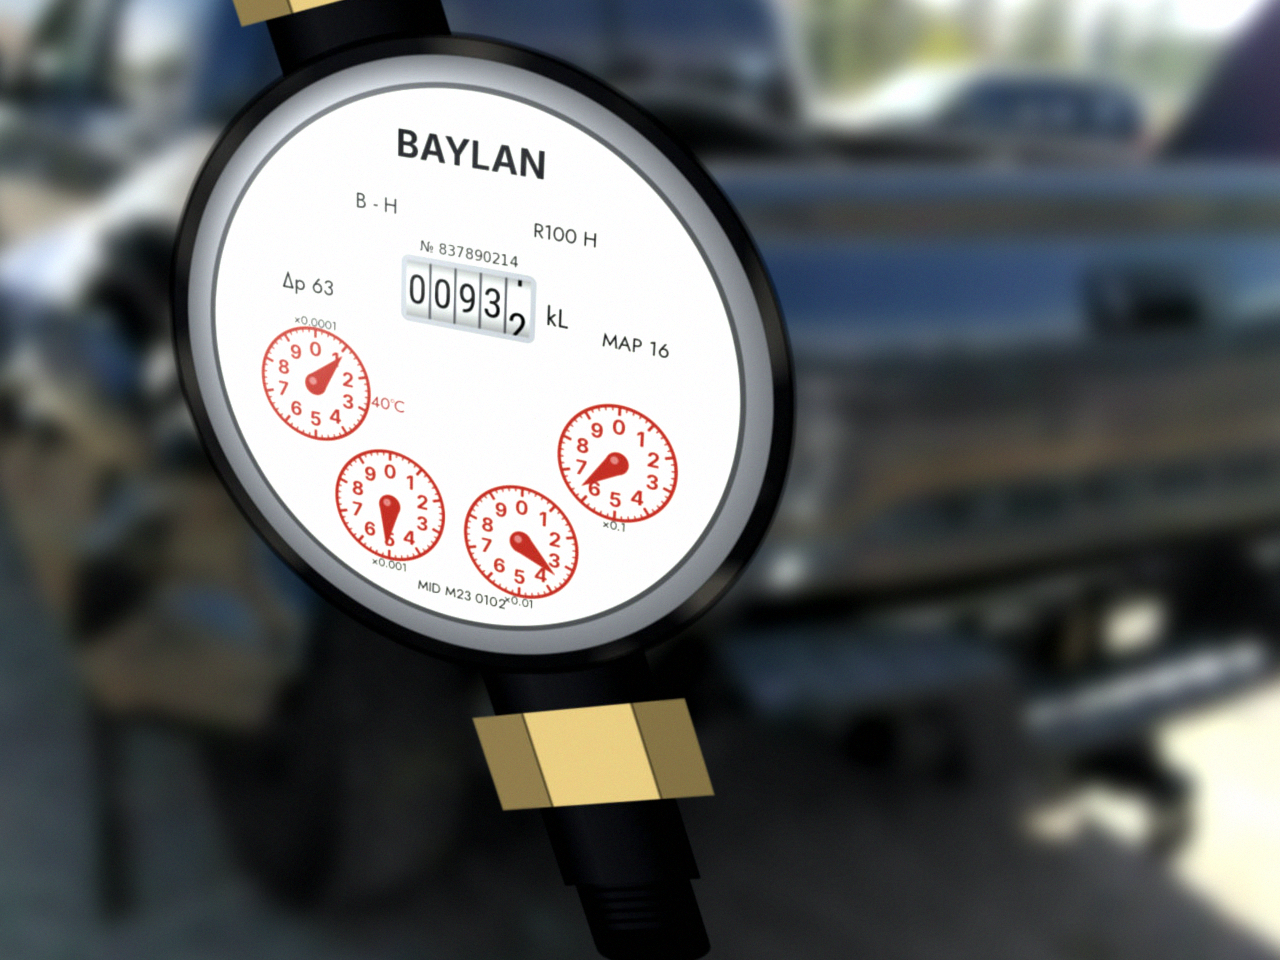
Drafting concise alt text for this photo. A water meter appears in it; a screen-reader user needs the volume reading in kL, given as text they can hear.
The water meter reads 931.6351 kL
